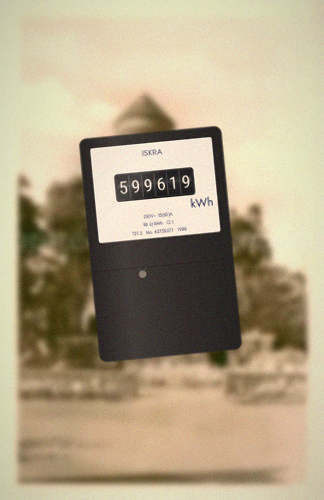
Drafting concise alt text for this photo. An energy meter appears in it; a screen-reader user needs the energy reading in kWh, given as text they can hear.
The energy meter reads 599619 kWh
